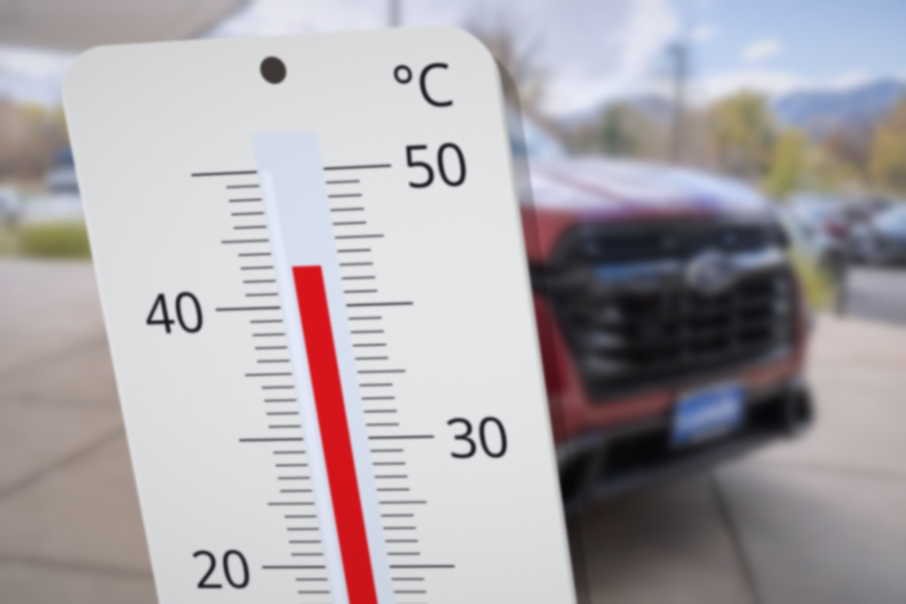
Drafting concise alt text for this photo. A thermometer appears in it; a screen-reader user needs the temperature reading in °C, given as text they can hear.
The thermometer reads 43 °C
